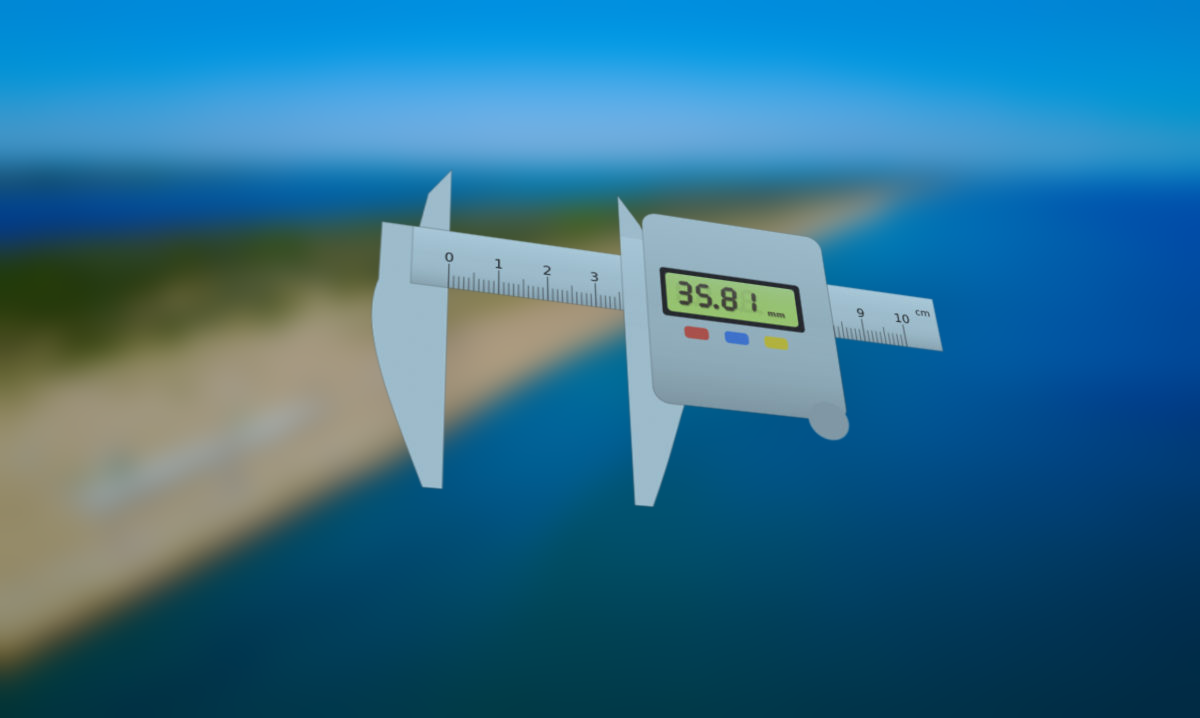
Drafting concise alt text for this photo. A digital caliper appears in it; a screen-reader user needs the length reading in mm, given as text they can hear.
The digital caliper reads 35.81 mm
